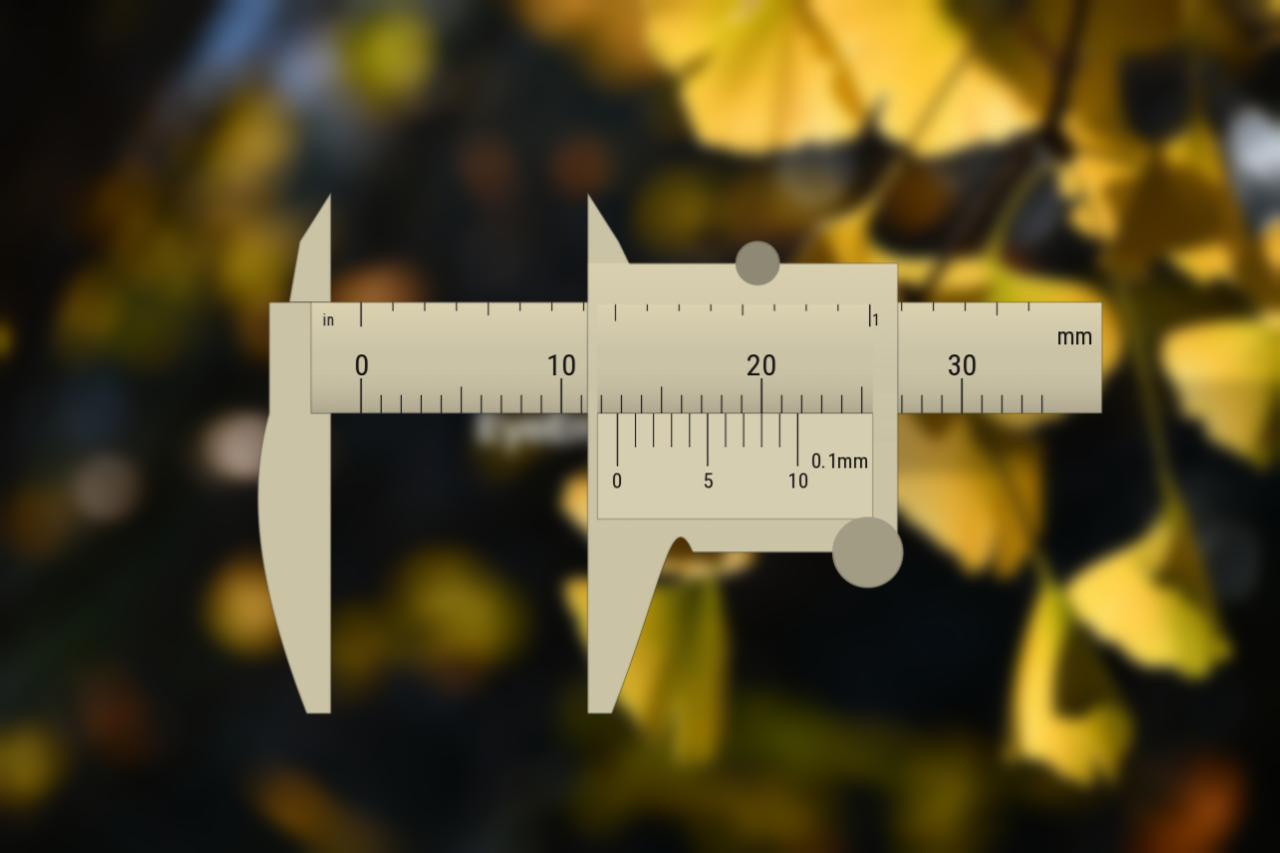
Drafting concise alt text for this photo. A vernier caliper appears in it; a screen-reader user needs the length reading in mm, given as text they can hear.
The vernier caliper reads 12.8 mm
